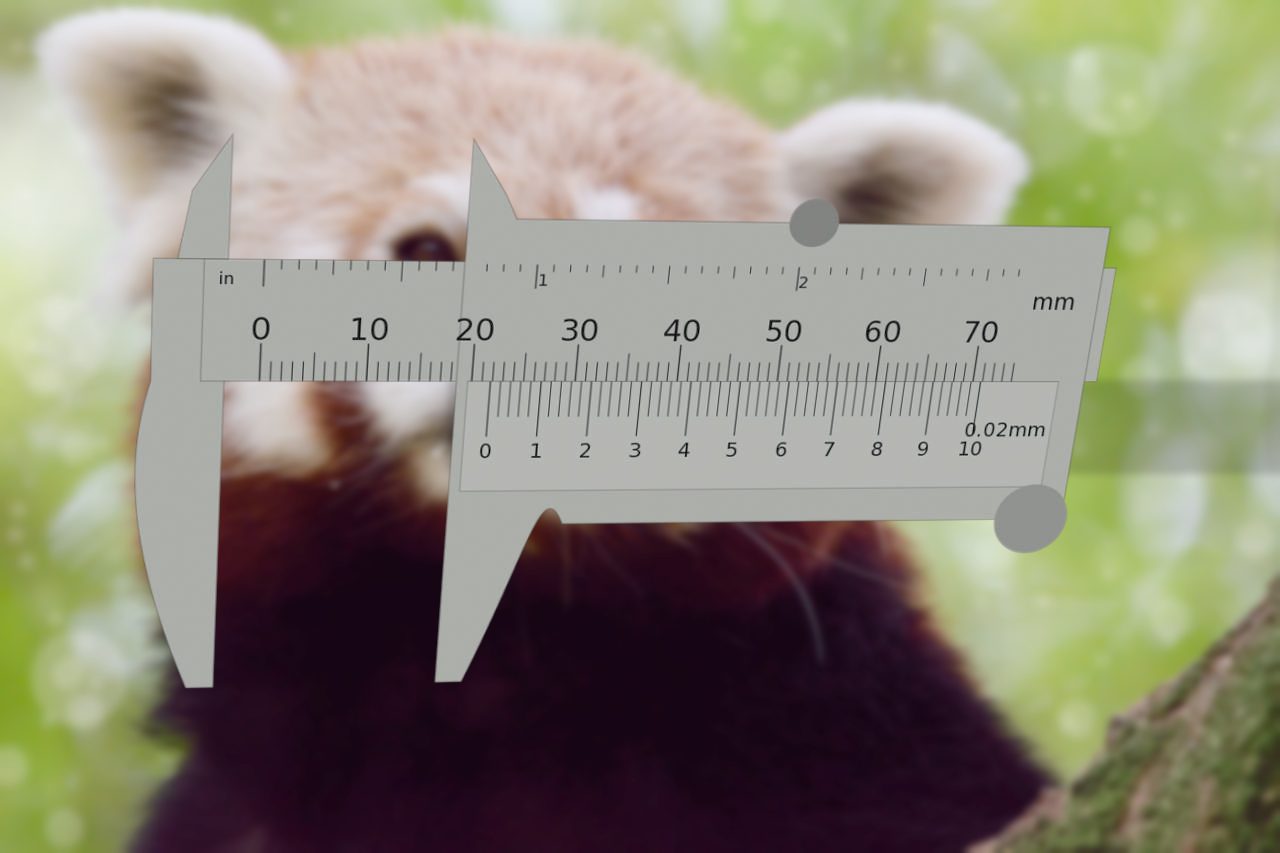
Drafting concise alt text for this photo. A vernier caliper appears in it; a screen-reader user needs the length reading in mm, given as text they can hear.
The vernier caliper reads 21.8 mm
